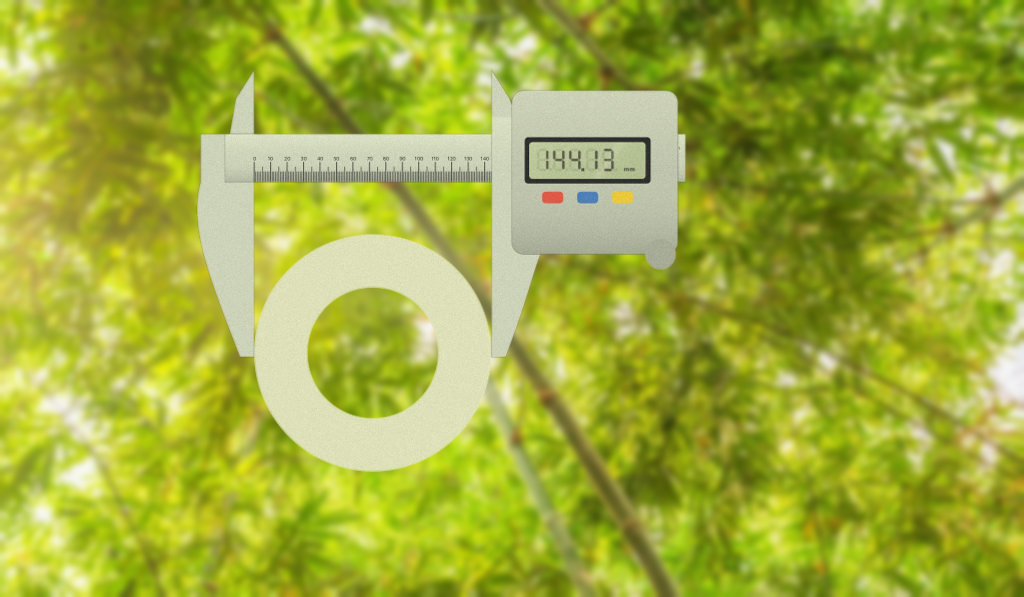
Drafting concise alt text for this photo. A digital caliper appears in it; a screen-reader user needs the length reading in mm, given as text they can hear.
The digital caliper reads 144.13 mm
